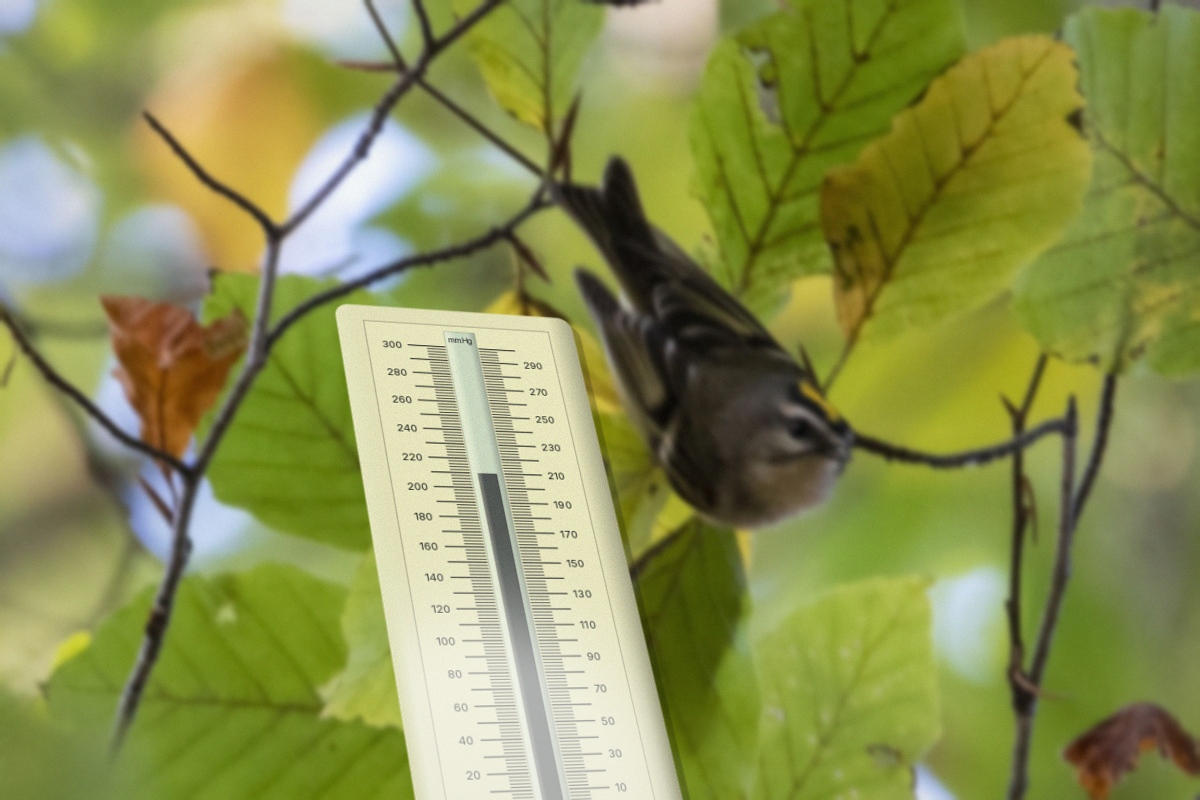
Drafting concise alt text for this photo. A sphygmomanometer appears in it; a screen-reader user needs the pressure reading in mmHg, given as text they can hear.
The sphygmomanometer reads 210 mmHg
